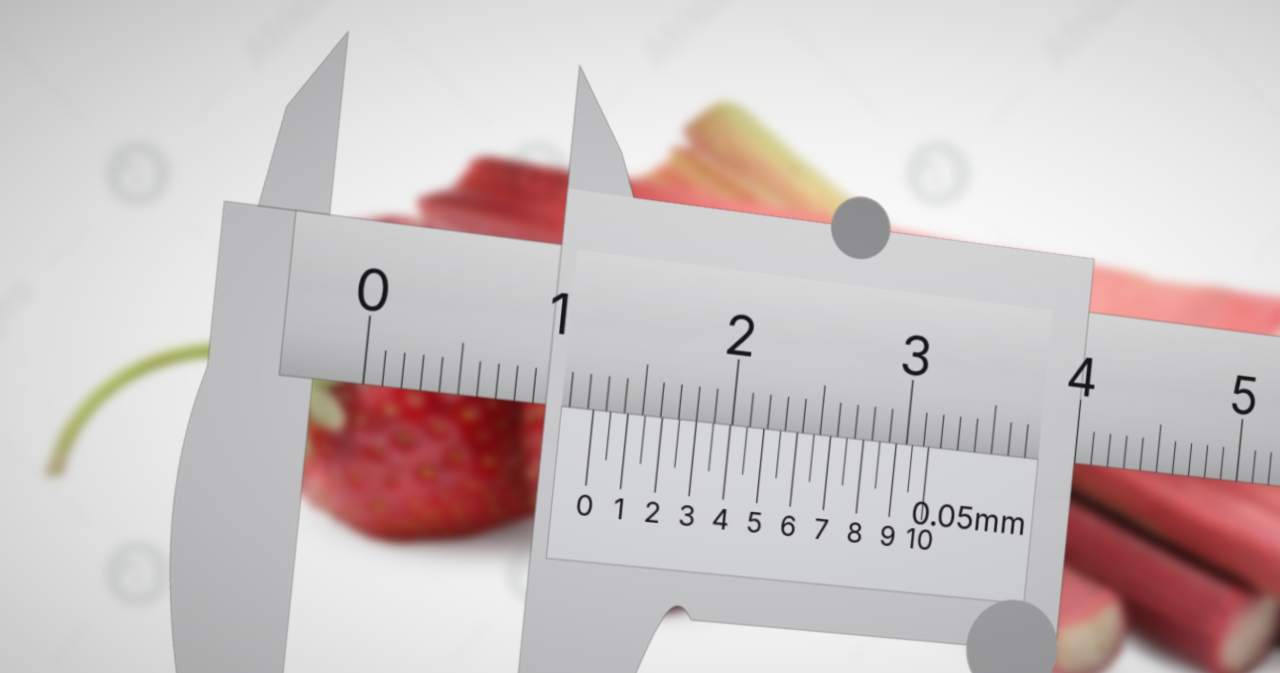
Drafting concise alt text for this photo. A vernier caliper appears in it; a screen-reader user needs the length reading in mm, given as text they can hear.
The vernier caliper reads 12.3 mm
